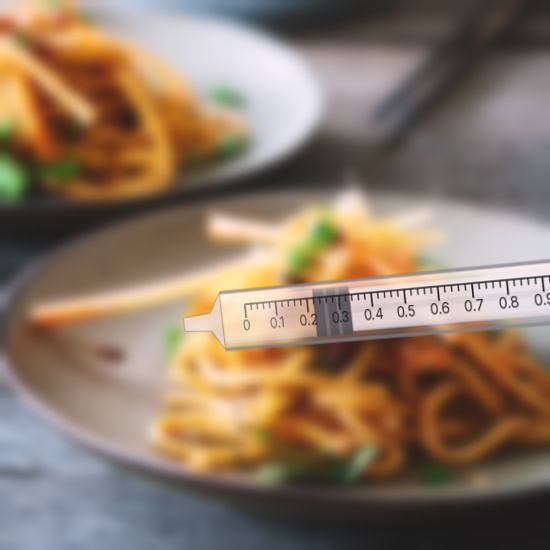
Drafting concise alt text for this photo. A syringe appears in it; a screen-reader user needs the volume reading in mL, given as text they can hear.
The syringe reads 0.22 mL
